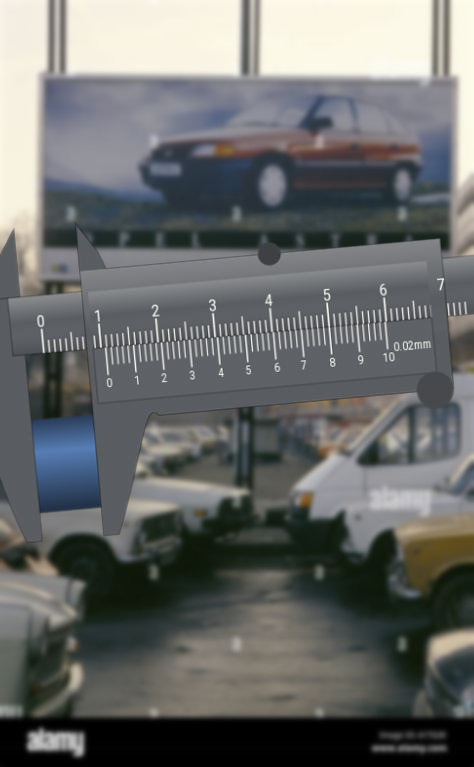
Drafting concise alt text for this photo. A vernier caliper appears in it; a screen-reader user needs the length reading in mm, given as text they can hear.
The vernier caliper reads 10.8 mm
